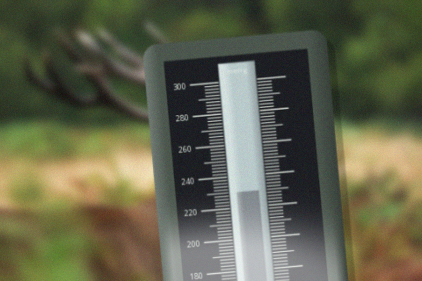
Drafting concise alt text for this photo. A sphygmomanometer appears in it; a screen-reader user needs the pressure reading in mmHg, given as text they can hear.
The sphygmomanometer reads 230 mmHg
